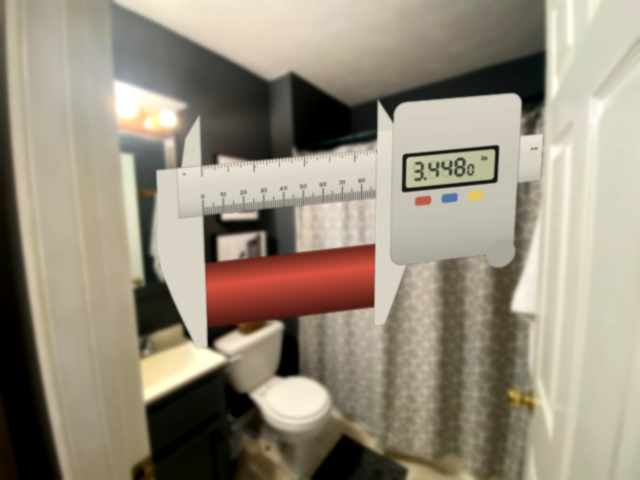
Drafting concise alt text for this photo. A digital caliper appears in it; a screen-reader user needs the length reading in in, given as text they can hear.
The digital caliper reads 3.4480 in
